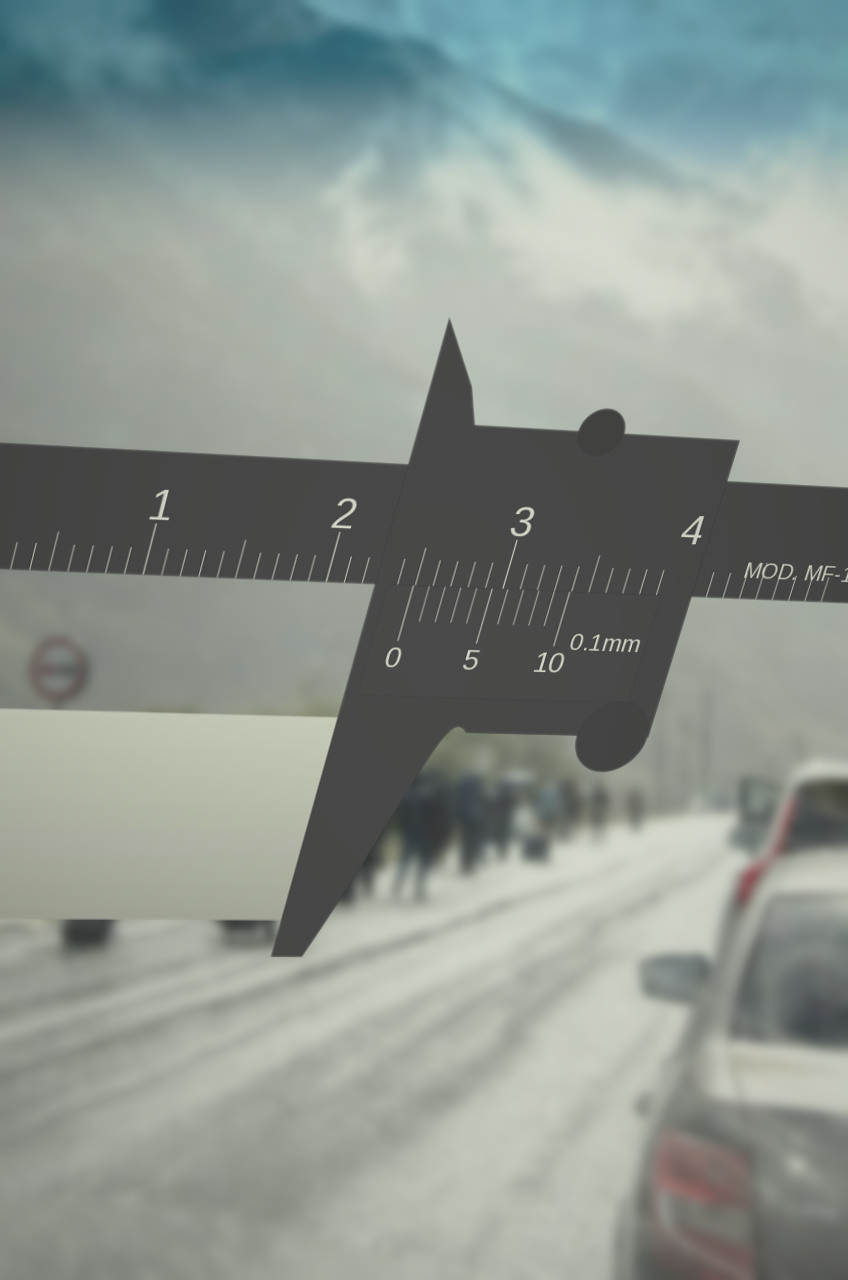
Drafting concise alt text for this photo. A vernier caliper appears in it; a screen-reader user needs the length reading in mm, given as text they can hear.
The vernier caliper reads 24.9 mm
